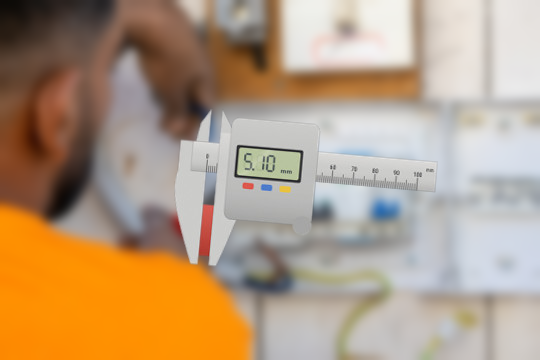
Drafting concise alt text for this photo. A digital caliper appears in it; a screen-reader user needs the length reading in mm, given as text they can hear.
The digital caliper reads 5.10 mm
